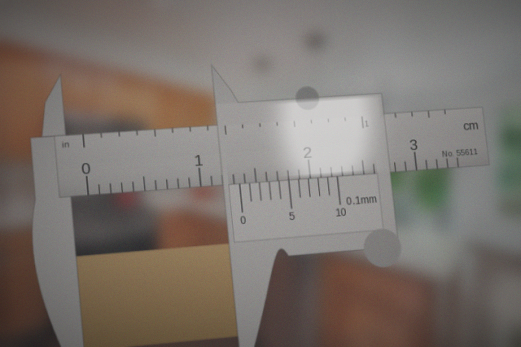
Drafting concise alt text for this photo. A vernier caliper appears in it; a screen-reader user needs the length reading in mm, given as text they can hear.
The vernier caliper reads 13.5 mm
